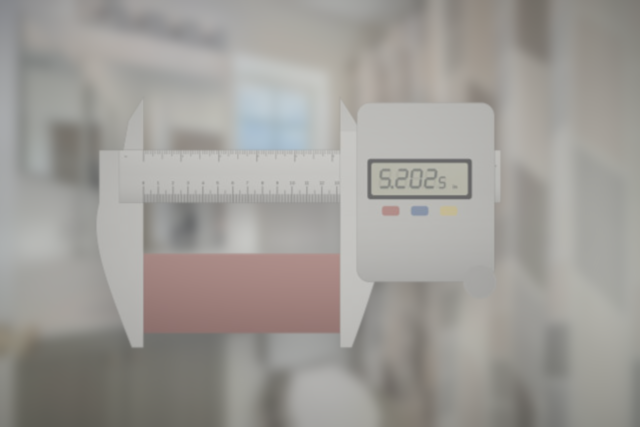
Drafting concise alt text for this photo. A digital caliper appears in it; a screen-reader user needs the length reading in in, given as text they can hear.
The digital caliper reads 5.2025 in
